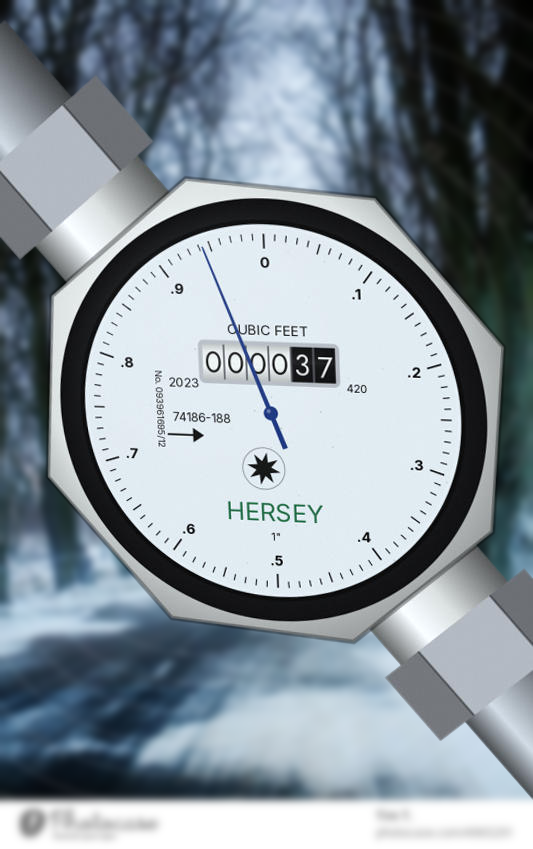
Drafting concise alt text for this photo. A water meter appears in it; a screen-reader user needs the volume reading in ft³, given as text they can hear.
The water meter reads 36.94 ft³
